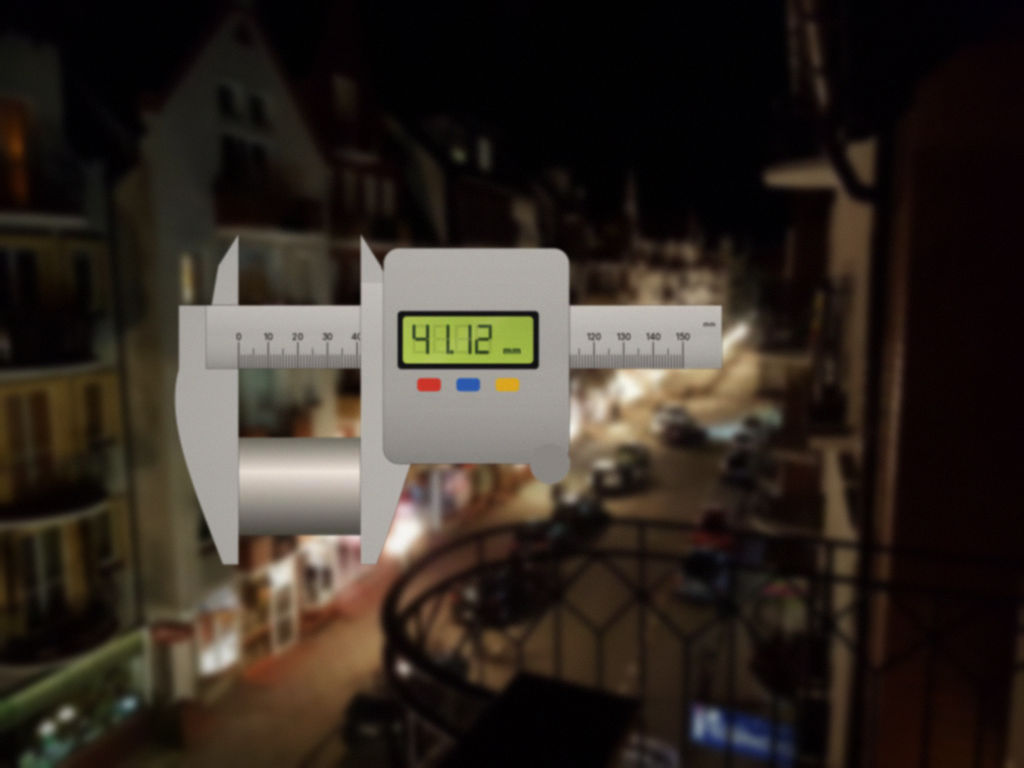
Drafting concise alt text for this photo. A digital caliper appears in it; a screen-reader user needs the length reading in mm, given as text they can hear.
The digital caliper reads 41.12 mm
